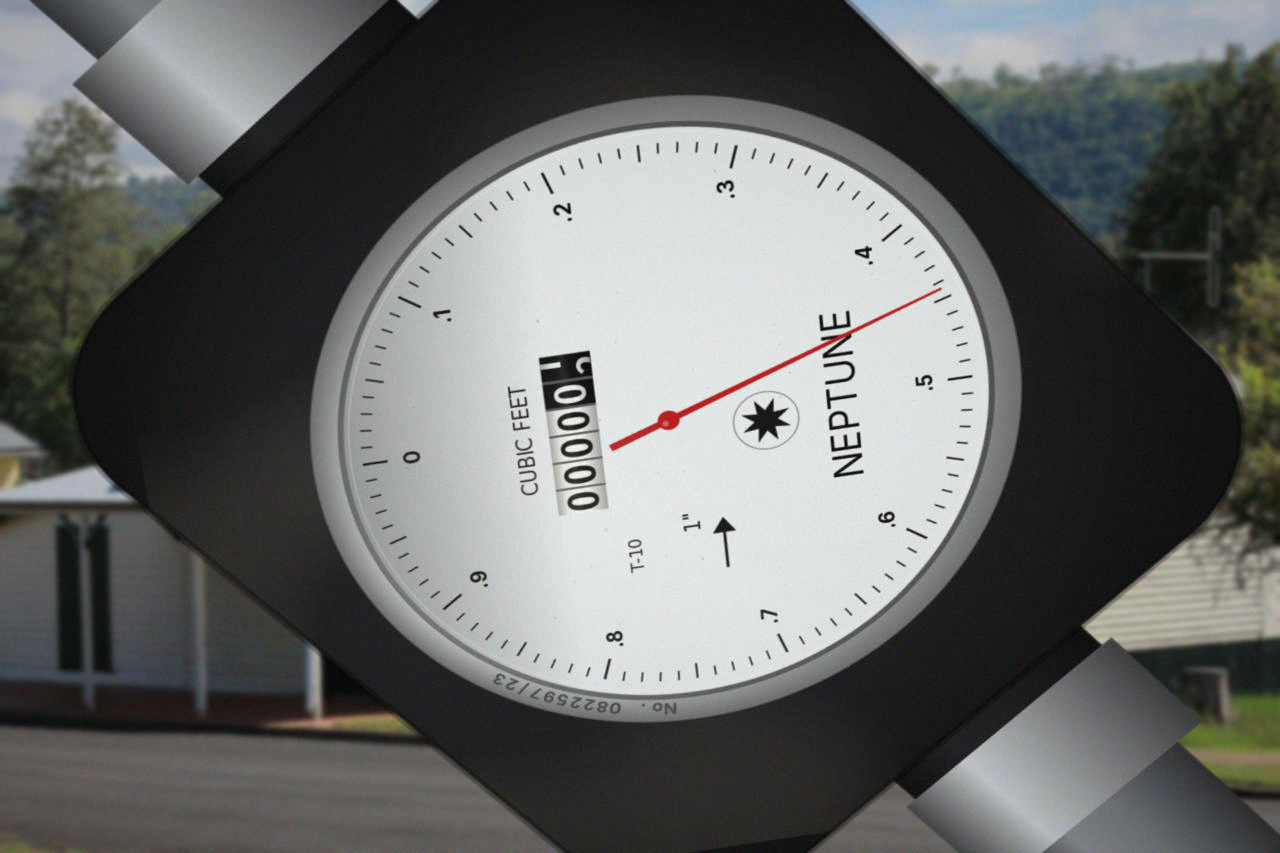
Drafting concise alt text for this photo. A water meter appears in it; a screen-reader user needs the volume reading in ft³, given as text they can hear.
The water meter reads 1.44 ft³
